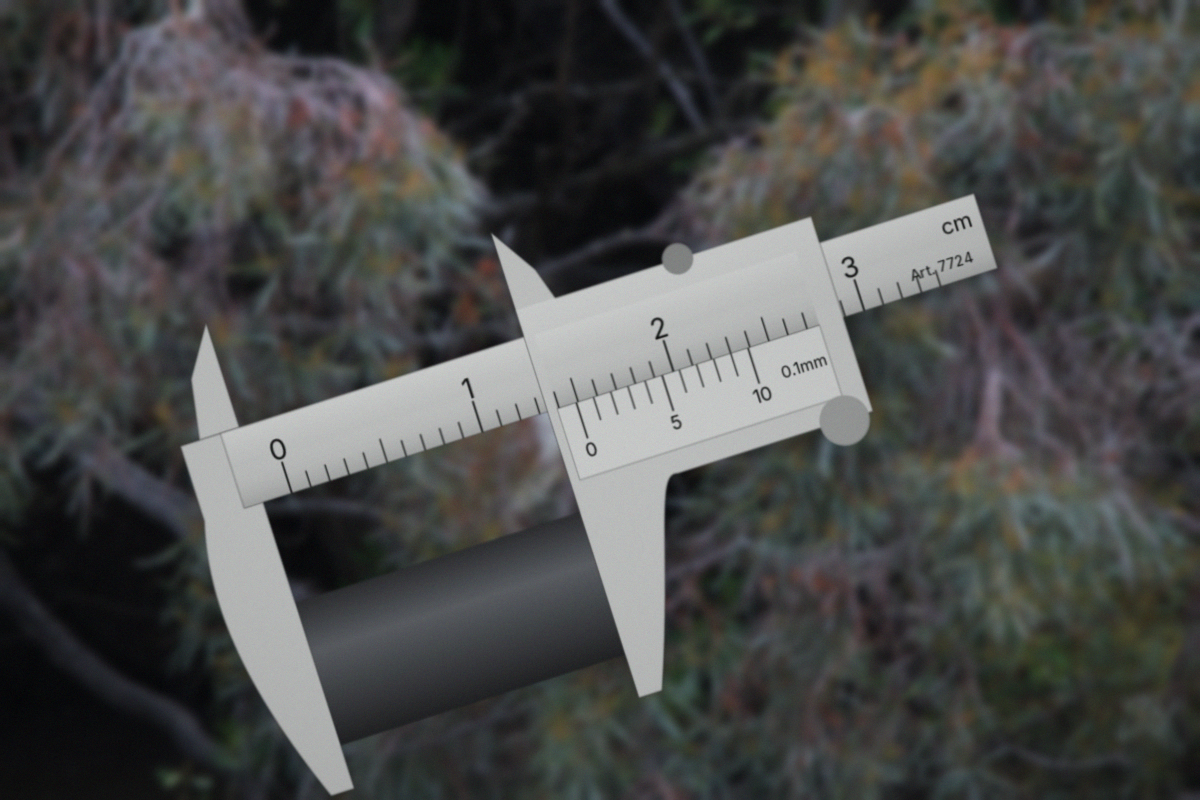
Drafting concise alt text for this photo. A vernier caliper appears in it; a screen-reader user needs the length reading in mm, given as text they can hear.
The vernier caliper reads 14.9 mm
